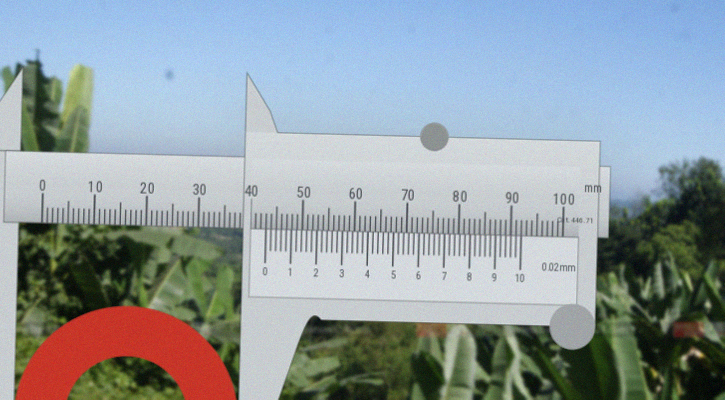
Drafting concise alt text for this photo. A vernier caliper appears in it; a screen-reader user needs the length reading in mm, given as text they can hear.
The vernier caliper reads 43.0 mm
